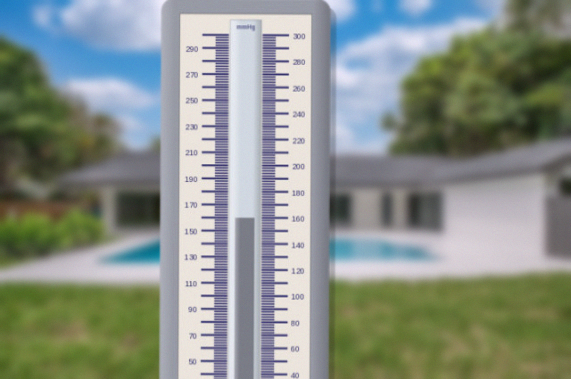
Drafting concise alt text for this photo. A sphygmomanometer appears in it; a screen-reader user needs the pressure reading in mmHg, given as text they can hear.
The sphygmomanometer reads 160 mmHg
